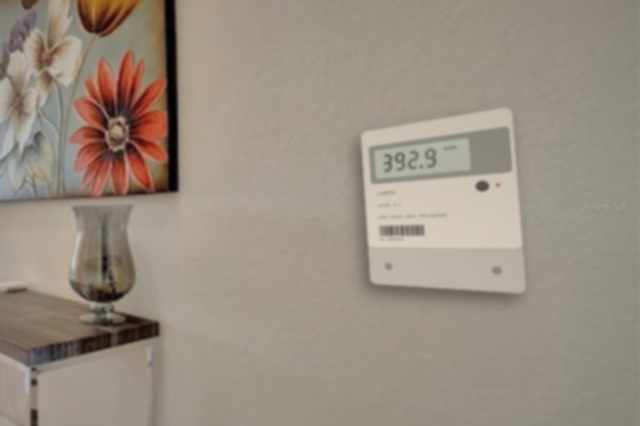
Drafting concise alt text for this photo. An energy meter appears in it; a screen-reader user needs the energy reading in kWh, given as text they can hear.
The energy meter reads 392.9 kWh
